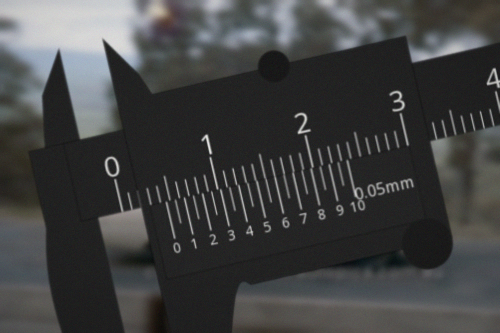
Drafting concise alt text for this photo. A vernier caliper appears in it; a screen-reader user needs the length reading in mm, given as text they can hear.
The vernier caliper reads 4.6 mm
